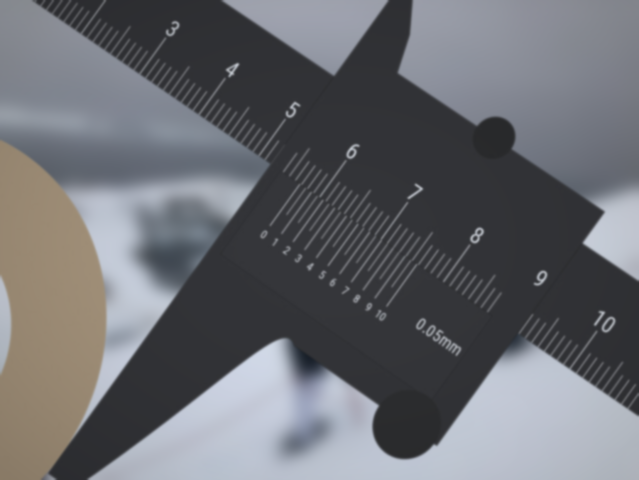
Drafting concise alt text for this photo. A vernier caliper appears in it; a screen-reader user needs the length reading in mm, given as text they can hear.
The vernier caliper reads 56.8 mm
